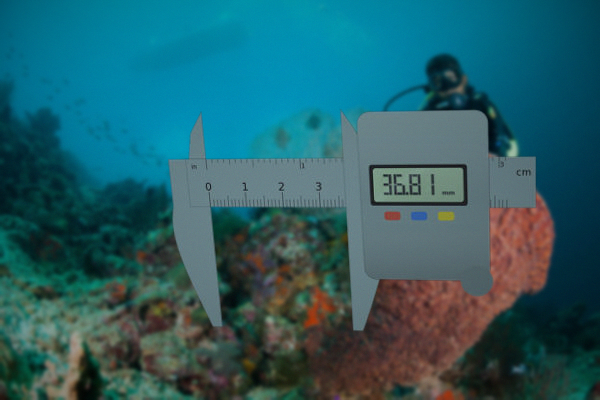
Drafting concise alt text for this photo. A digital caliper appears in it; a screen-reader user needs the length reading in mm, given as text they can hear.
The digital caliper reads 36.81 mm
